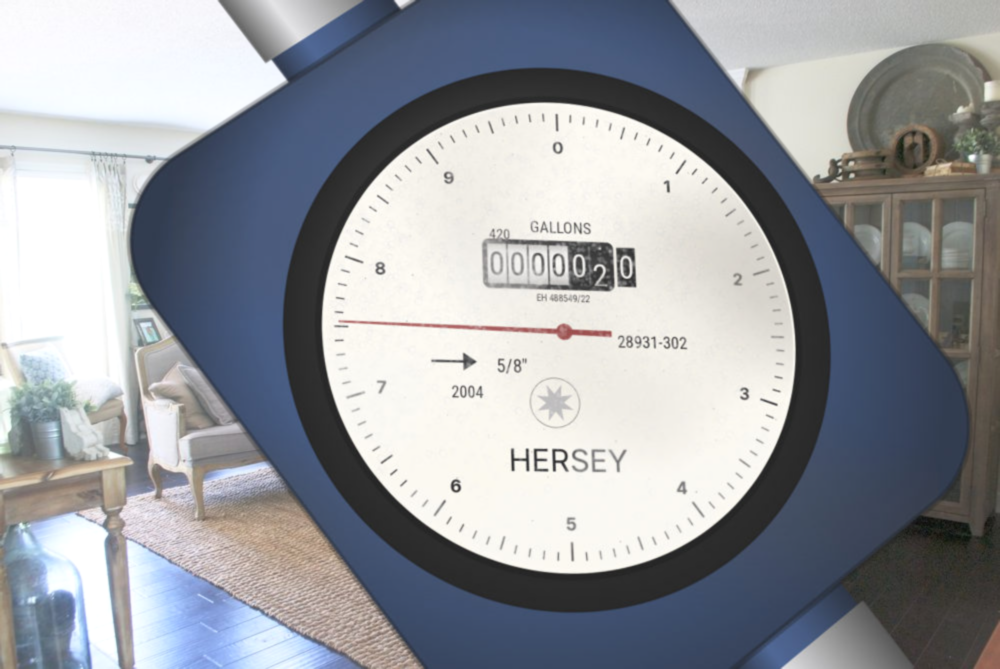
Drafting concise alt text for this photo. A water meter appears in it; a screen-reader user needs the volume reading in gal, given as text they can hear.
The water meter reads 17.5 gal
